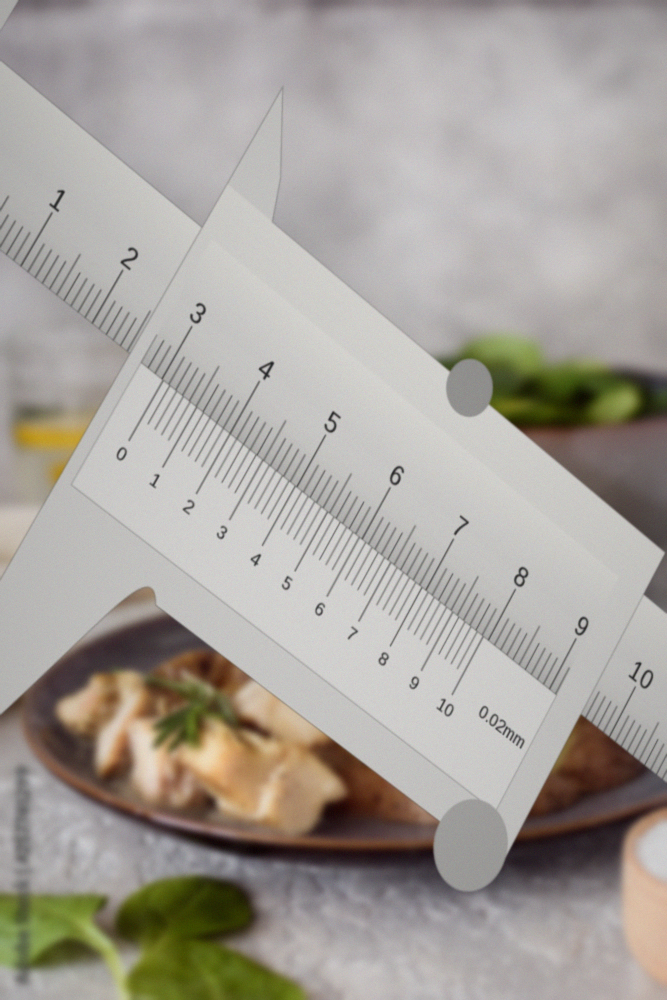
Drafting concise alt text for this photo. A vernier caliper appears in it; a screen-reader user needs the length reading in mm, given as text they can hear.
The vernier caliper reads 30.2 mm
